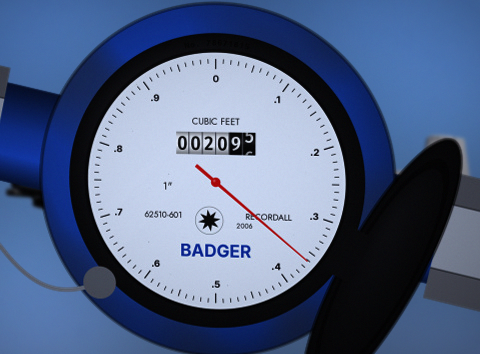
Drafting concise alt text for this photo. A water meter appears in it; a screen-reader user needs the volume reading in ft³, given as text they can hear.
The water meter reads 2095.36 ft³
